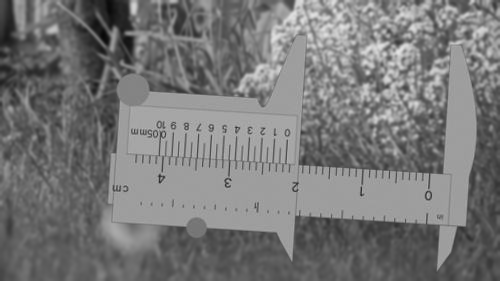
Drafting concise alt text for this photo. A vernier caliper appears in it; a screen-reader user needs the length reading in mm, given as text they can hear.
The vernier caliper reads 21.6 mm
